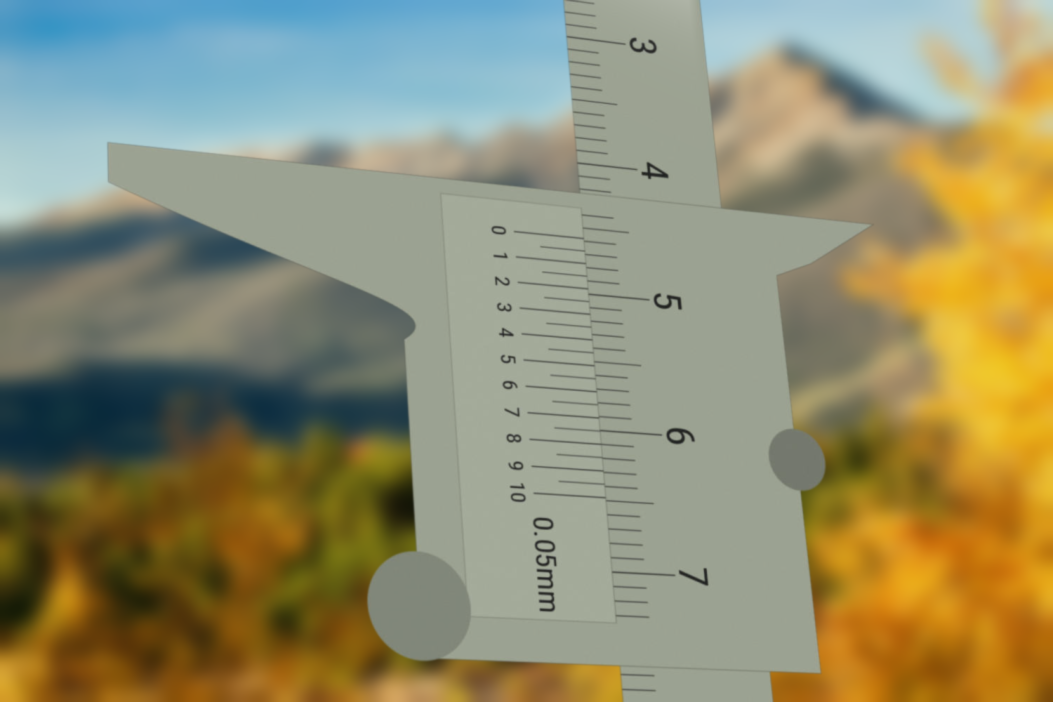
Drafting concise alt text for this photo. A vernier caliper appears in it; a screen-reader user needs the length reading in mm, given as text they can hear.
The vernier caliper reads 45.8 mm
